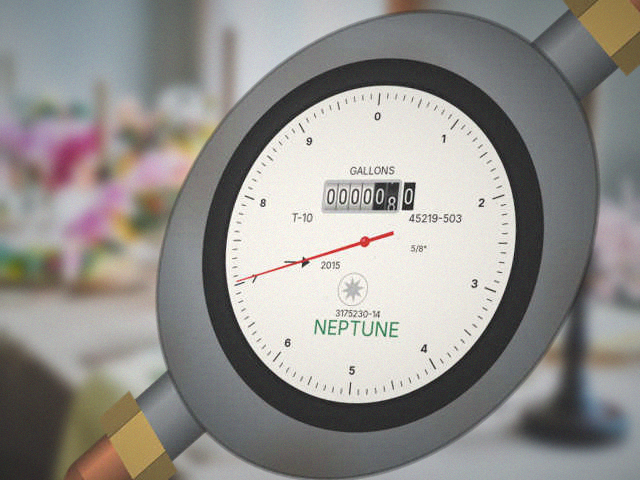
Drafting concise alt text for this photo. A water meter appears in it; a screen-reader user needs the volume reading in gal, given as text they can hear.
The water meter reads 77.0 gal
